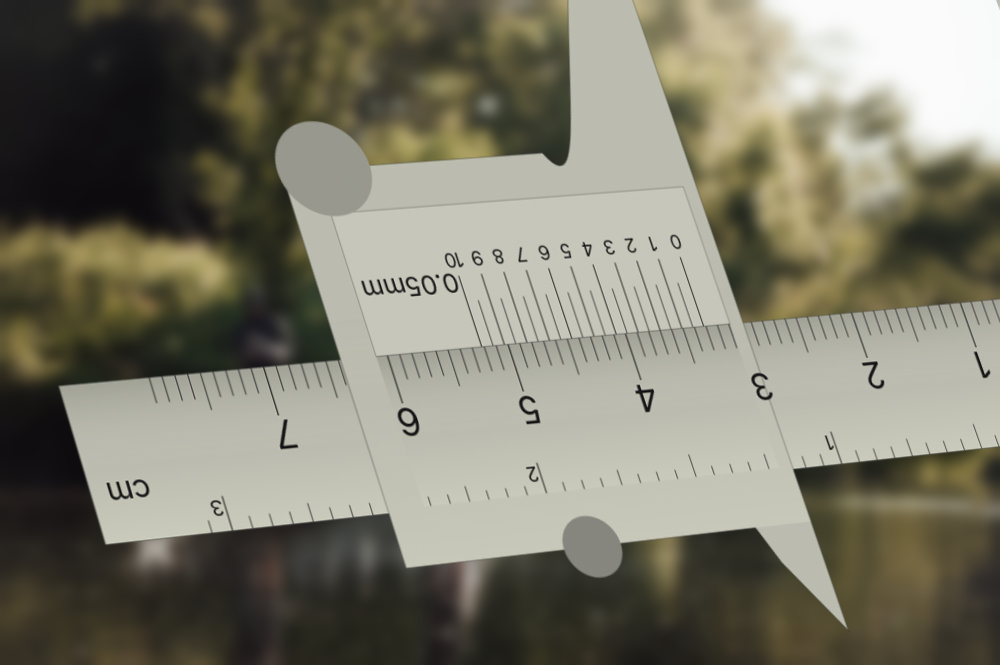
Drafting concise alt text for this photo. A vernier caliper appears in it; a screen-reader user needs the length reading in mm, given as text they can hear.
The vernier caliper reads 33.2 mm
